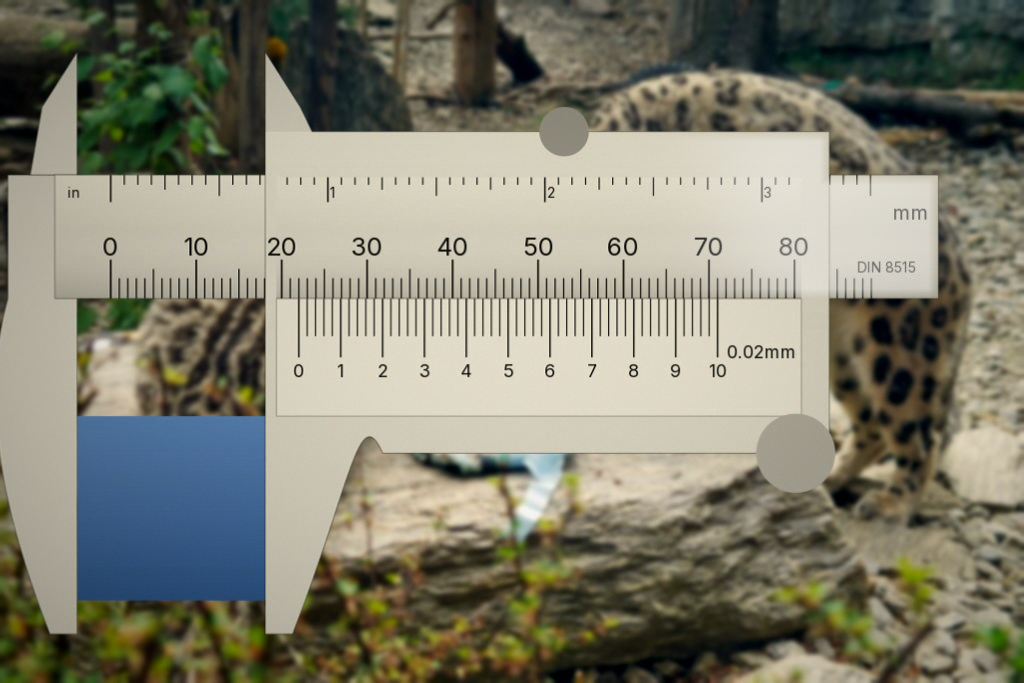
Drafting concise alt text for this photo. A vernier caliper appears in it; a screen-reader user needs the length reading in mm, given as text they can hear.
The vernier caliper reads 22.0 mm
